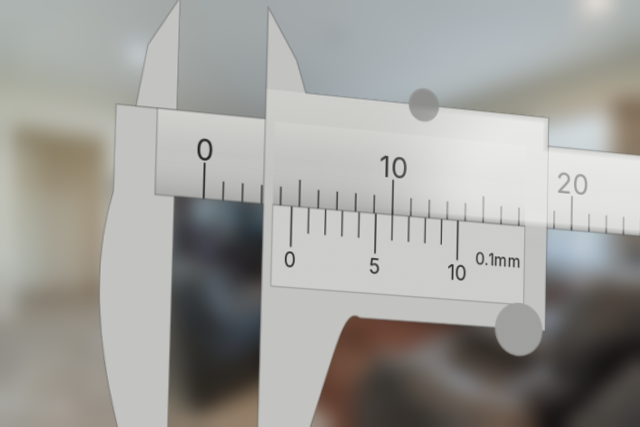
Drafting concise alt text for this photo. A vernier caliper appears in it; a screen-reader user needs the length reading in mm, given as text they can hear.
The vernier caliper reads 4.6 mm
